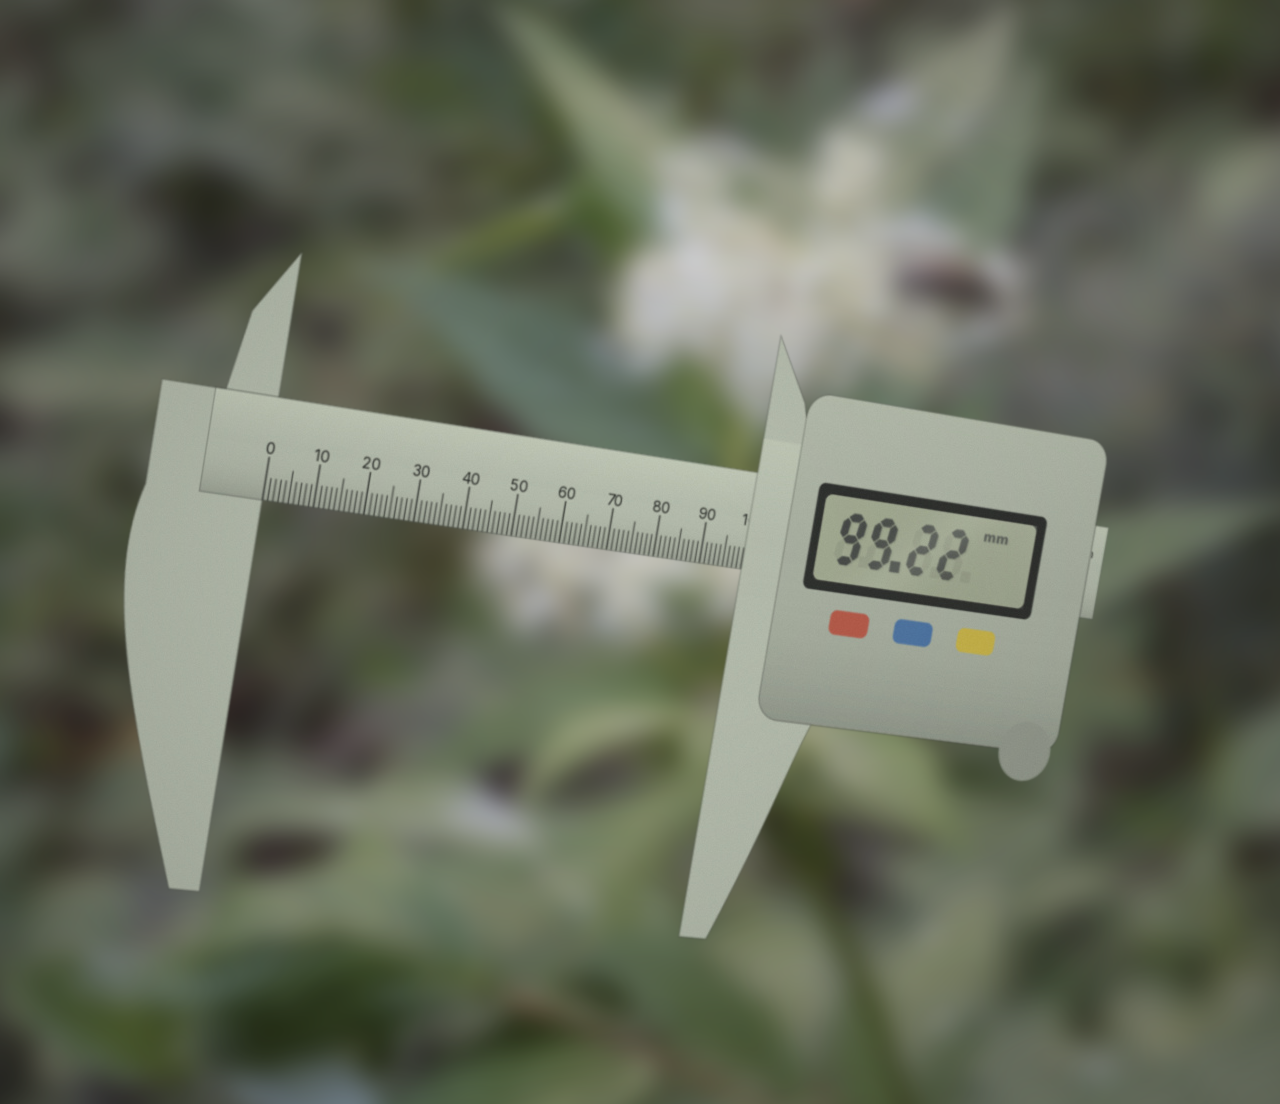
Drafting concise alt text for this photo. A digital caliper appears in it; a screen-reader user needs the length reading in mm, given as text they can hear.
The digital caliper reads 99.22 mm
